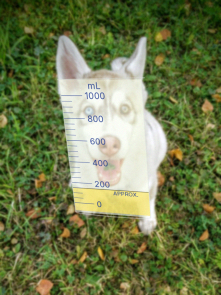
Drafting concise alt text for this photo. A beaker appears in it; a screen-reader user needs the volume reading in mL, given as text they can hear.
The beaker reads 150 mL
